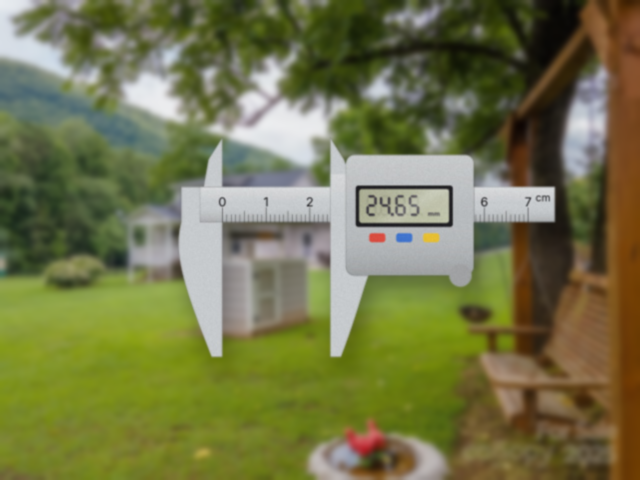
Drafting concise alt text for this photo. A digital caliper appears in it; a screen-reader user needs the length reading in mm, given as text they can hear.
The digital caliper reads 24.65 mm
